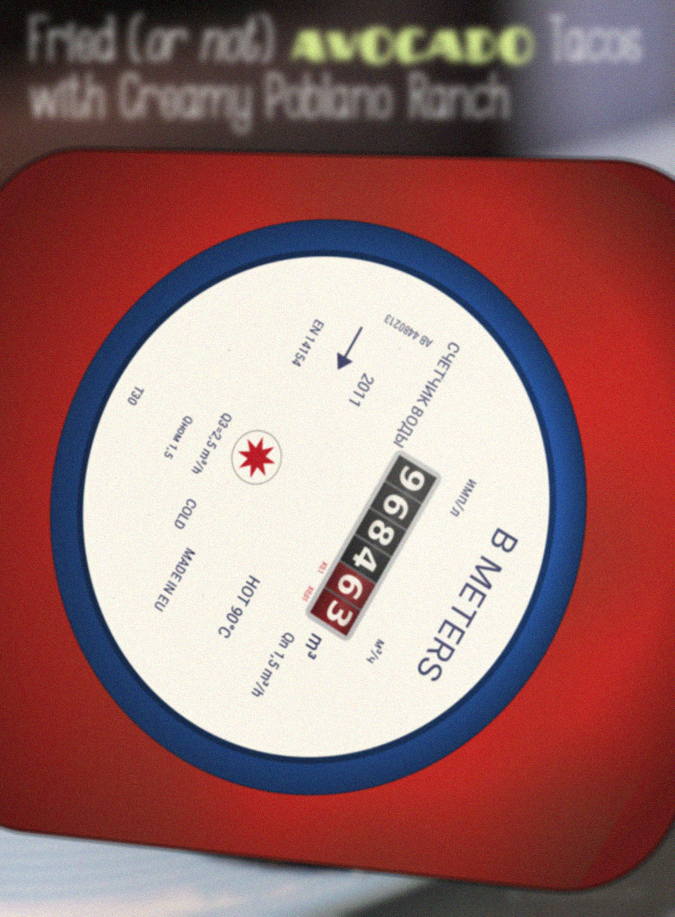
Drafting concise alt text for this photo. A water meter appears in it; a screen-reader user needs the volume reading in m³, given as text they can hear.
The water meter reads 9684.63 m³
